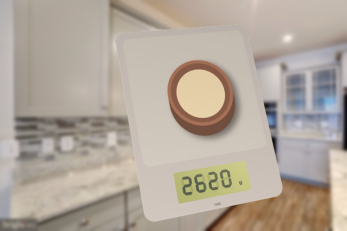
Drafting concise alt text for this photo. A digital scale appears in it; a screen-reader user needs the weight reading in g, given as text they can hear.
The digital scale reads 2620 g
